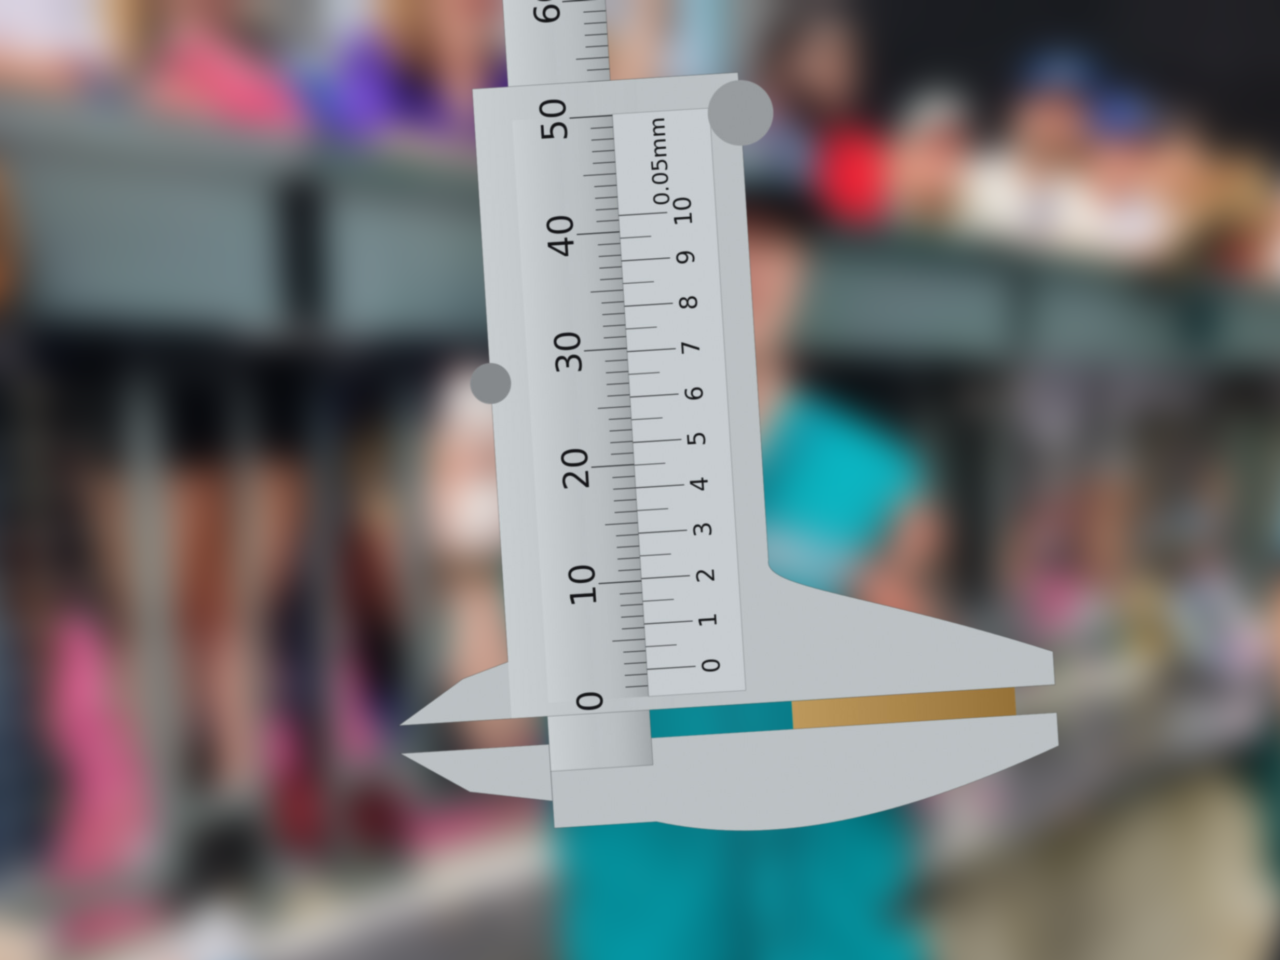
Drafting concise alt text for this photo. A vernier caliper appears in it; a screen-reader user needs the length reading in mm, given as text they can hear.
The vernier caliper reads 2.4 mm
